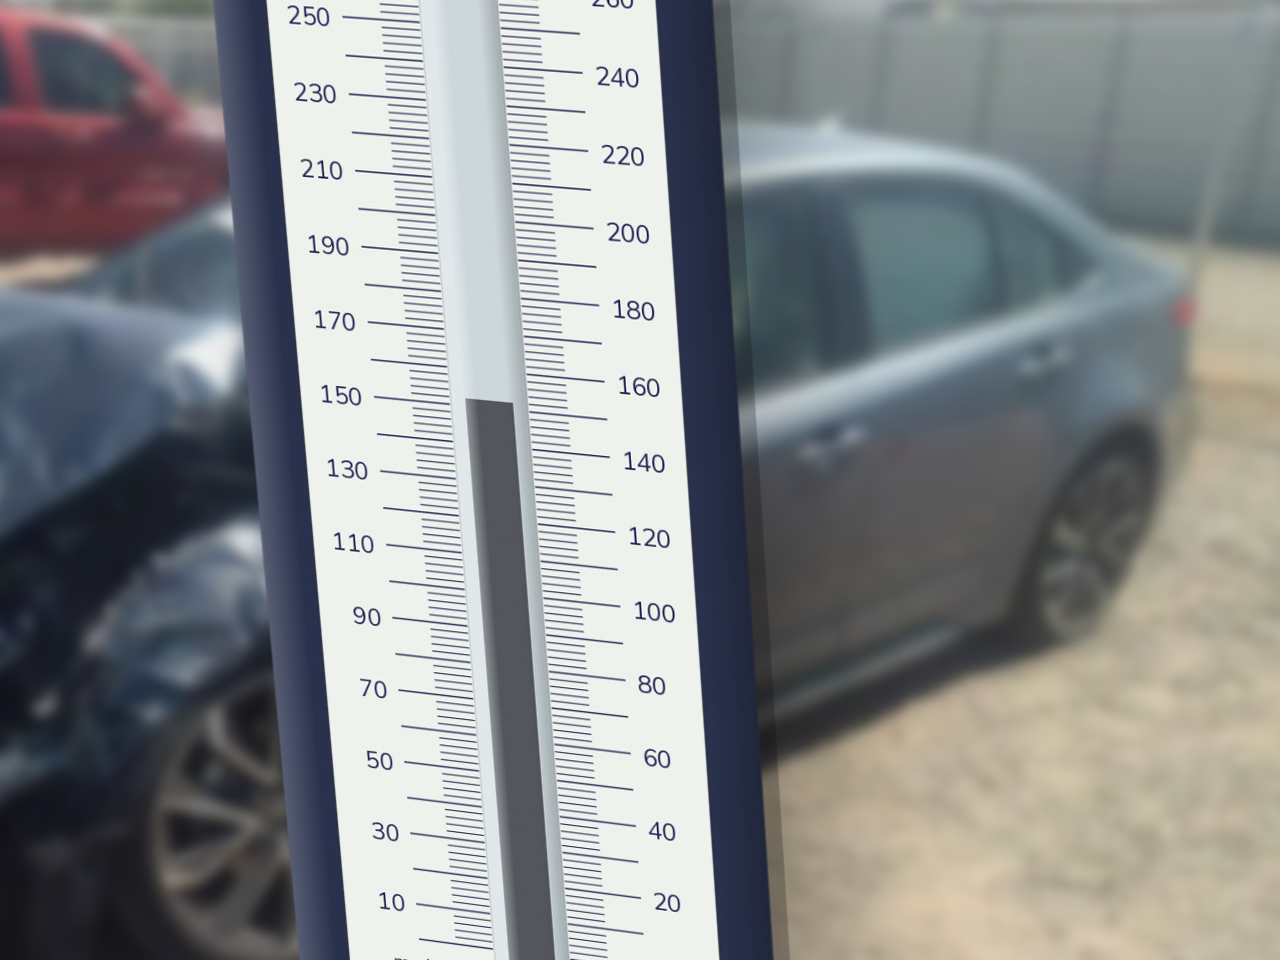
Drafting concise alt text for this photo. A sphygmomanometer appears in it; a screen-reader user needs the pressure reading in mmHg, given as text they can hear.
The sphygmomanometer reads 152 mmHg
